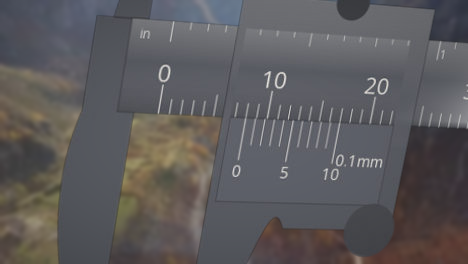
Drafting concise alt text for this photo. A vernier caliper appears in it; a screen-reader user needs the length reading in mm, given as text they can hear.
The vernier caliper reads 8.0 mm
